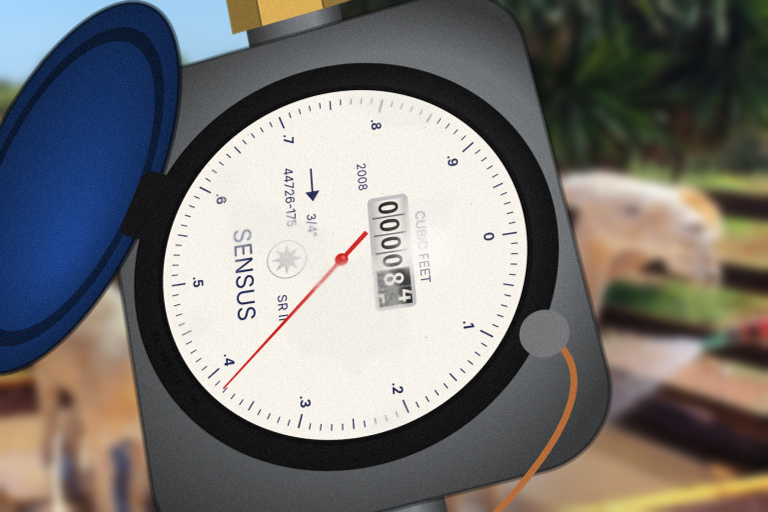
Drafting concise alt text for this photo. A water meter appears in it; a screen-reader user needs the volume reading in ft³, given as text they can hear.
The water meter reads 84.38 ft³
